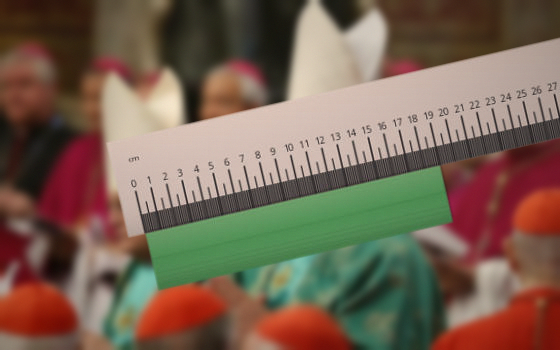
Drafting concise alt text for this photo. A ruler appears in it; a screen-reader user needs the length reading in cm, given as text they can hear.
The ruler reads 19 cm
